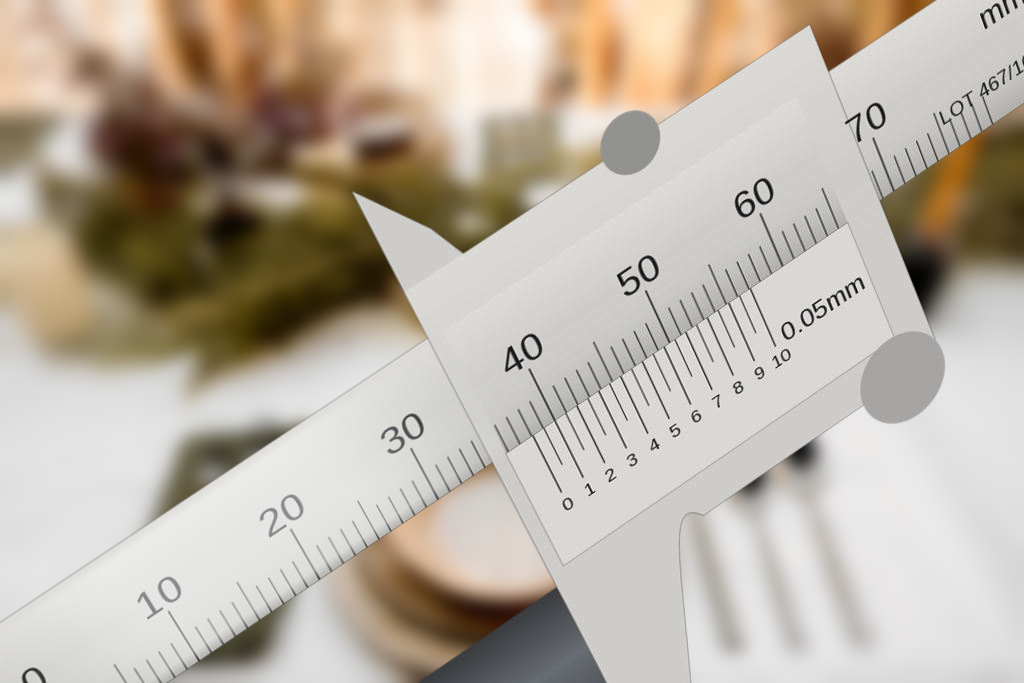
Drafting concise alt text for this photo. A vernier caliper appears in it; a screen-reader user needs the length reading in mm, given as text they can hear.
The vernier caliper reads 38.1 mm
